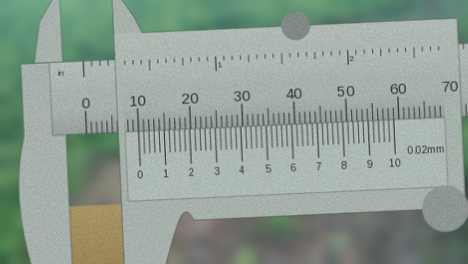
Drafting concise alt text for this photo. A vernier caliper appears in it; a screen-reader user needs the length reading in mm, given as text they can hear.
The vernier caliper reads 10.0 mm
